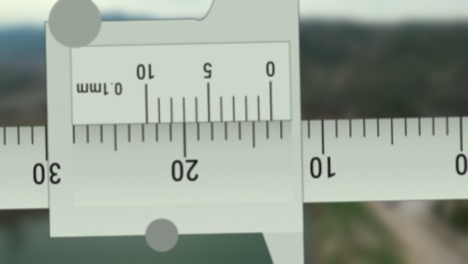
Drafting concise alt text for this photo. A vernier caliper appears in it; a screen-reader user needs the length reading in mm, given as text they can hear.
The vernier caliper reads 13.7 mm
